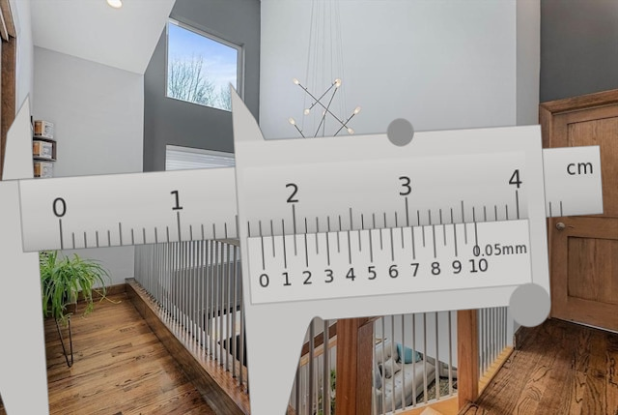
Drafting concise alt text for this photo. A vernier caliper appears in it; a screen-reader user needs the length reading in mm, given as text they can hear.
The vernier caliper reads 17.1 mm
